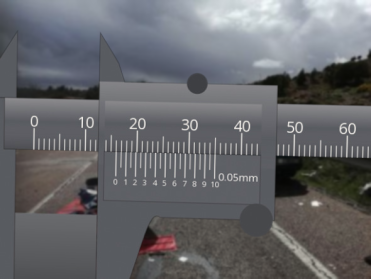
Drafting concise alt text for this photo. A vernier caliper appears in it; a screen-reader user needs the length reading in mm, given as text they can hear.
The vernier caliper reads 16.0 mm
